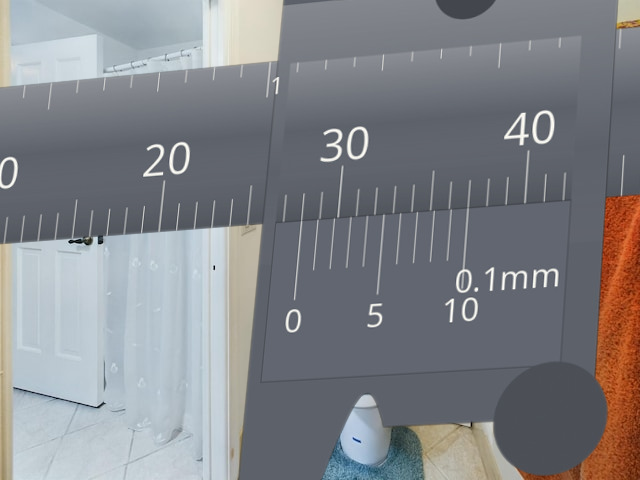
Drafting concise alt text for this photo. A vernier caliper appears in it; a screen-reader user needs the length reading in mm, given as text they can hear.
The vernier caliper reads 28.0 mm
